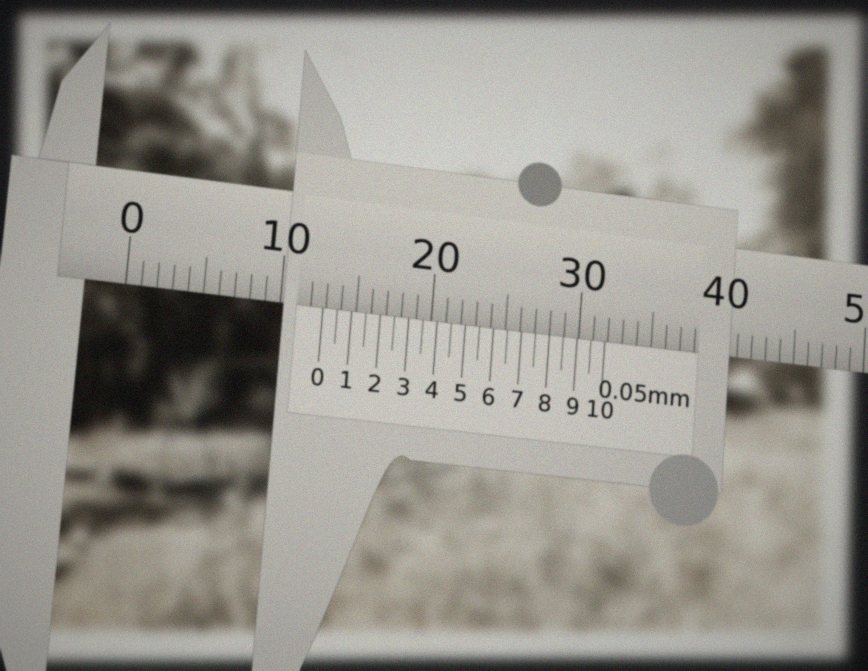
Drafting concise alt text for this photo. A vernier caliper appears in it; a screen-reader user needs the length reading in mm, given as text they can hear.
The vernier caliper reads 12.8 mm
